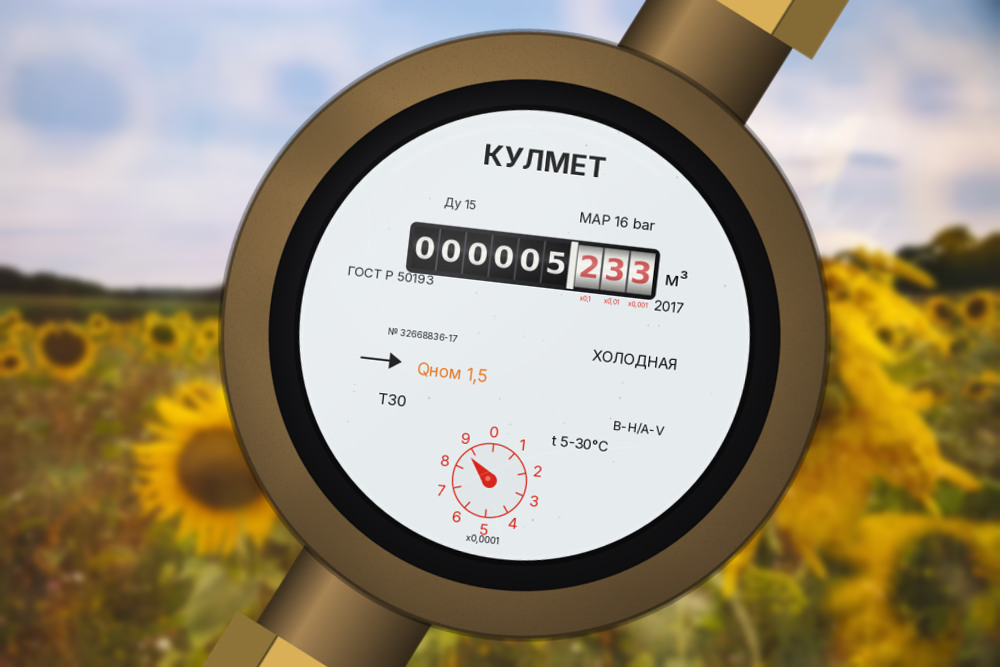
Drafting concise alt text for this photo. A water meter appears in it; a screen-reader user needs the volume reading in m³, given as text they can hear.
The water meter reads 5.2338 m³
